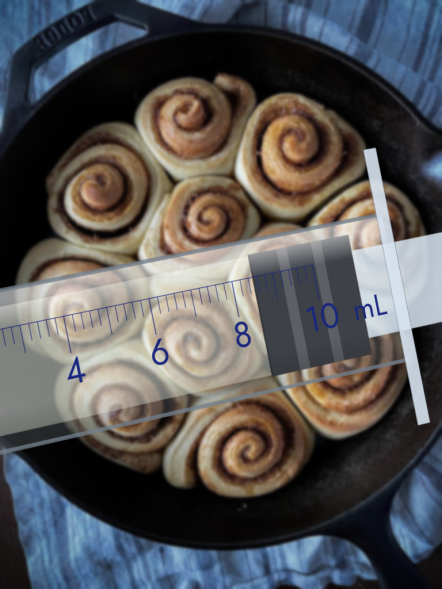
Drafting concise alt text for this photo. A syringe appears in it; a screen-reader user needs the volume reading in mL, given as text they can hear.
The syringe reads 8.5 mL
